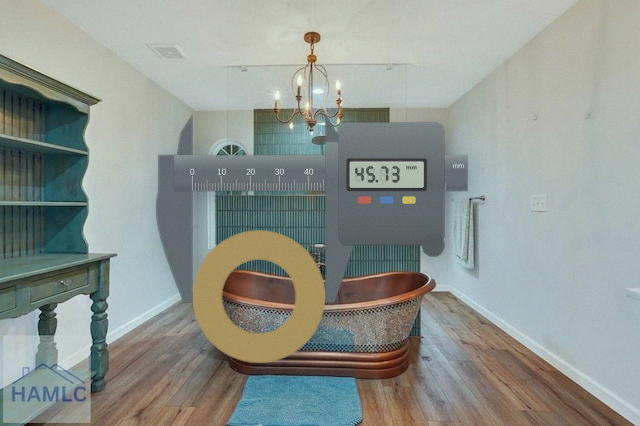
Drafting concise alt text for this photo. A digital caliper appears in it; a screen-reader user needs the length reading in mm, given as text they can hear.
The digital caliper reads 45.73 mm
